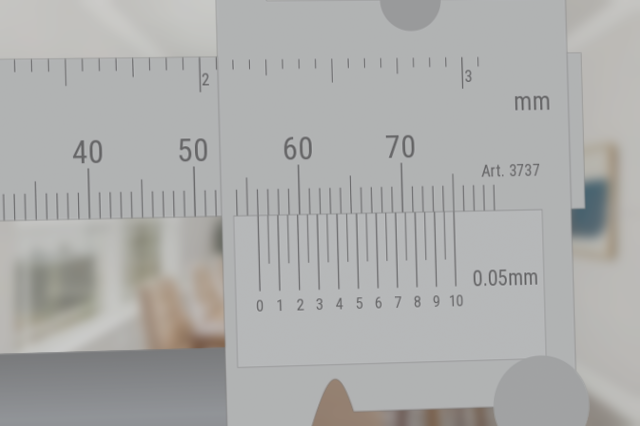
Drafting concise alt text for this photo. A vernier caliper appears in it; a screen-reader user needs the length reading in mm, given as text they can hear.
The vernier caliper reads 56.0 mm
